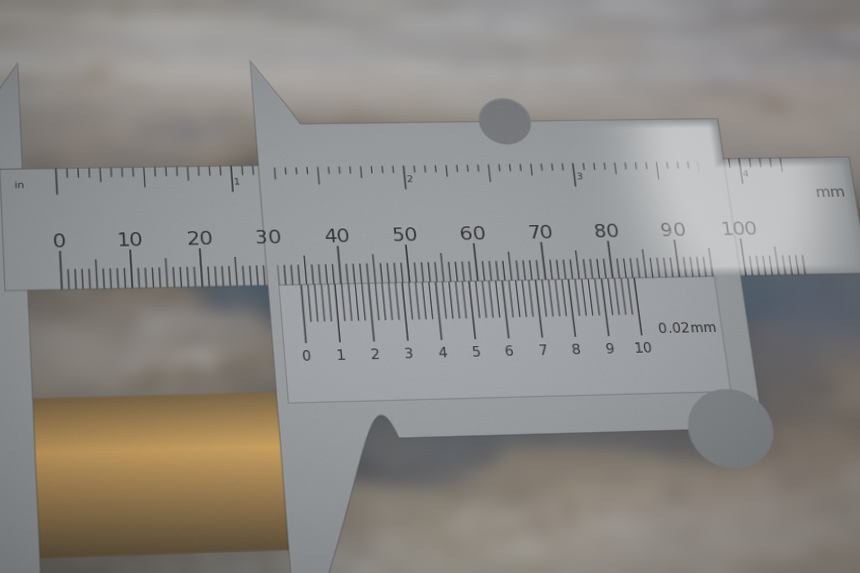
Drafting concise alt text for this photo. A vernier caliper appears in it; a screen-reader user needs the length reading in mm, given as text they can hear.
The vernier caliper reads 34.2 mm
